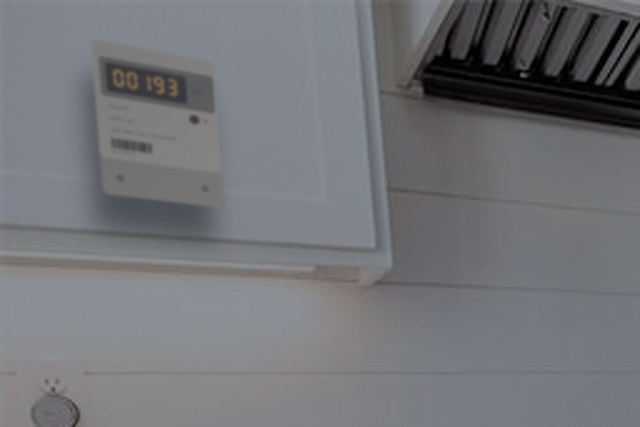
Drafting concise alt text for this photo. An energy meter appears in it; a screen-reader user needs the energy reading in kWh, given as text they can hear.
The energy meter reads 193 kWh
